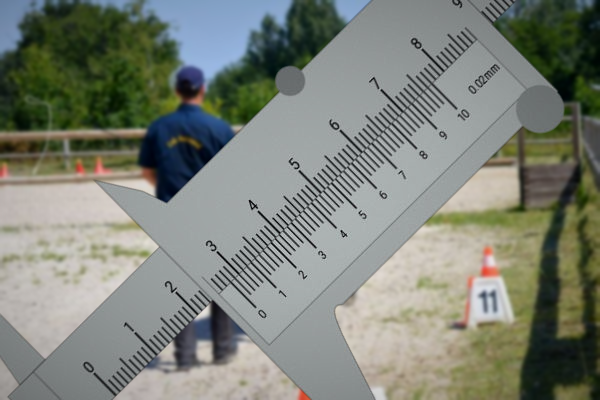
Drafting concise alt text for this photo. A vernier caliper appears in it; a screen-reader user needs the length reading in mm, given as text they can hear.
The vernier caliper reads 28.0 mm
